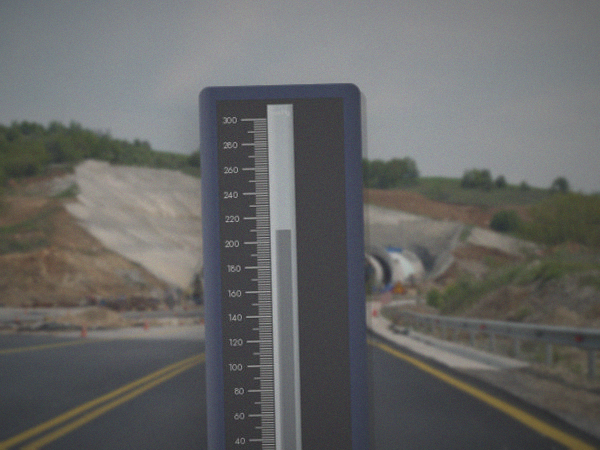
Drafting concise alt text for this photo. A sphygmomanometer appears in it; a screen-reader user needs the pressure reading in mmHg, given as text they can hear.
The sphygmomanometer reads 210 mmHg
